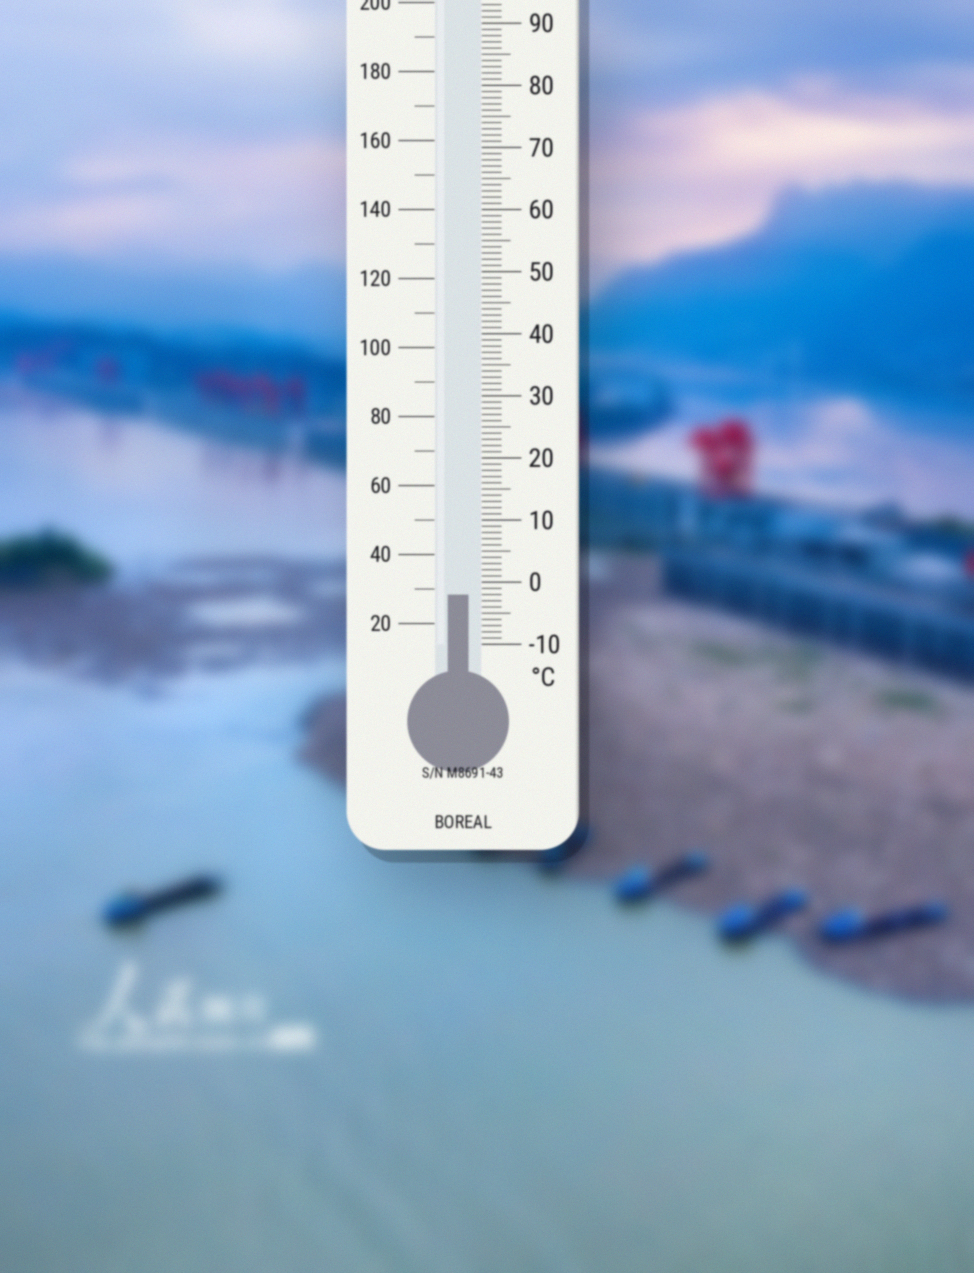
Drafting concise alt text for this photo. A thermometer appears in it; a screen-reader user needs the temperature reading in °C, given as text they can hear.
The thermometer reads -2 °C
